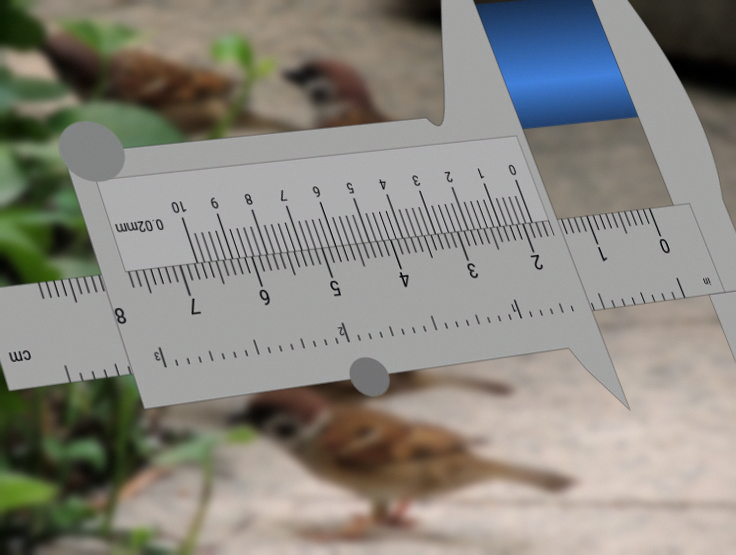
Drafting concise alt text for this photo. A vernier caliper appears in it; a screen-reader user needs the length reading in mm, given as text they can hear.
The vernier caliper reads 18.6 mm
